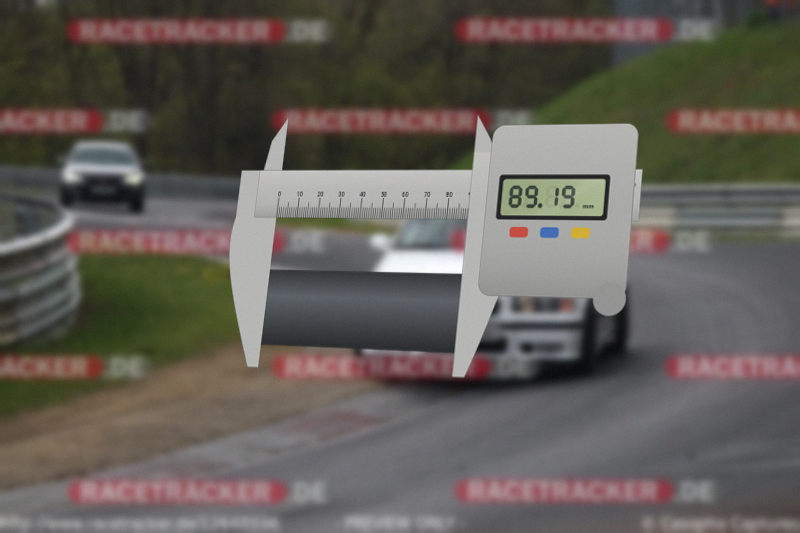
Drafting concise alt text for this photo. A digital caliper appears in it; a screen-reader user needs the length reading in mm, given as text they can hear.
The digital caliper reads 89.19 mm
